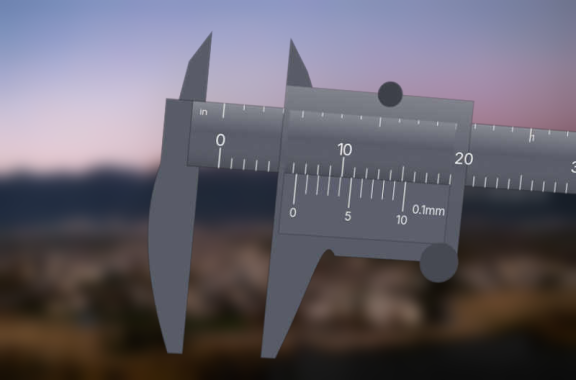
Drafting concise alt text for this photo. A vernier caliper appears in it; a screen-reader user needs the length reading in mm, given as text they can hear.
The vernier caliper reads 6.3 mm
